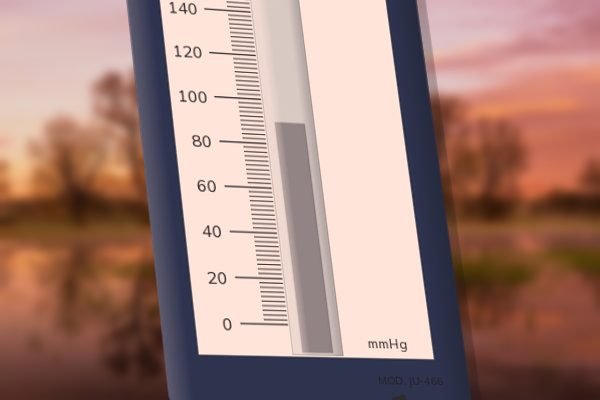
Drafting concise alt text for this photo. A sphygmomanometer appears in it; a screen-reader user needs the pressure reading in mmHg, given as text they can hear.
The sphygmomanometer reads 90 mmHg
